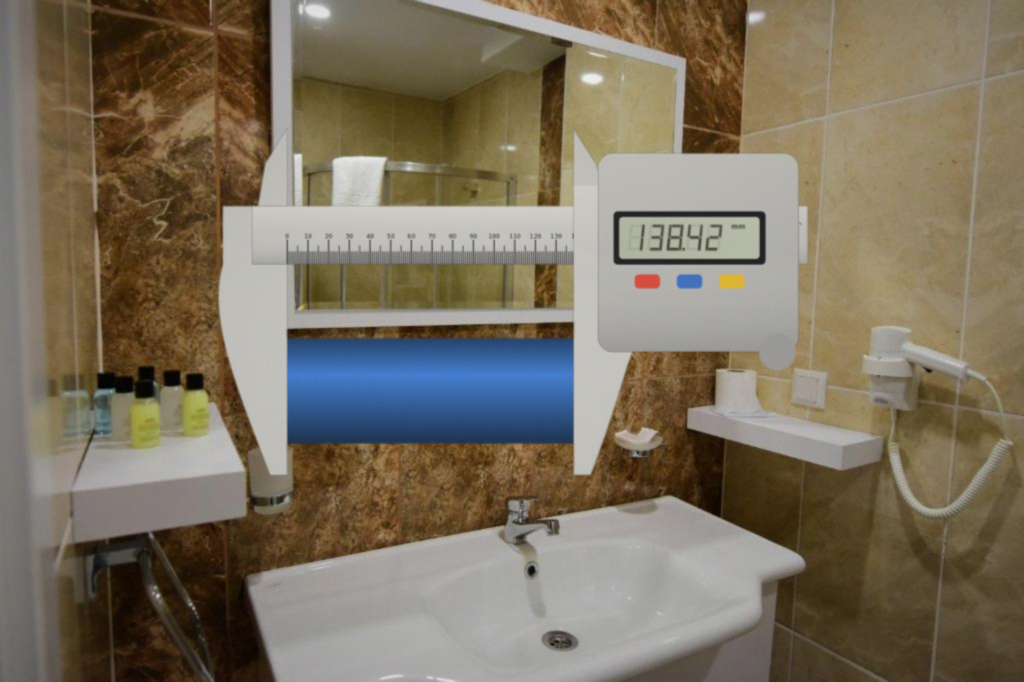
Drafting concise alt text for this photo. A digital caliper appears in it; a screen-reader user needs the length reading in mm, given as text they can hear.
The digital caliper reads 138.42 mm
